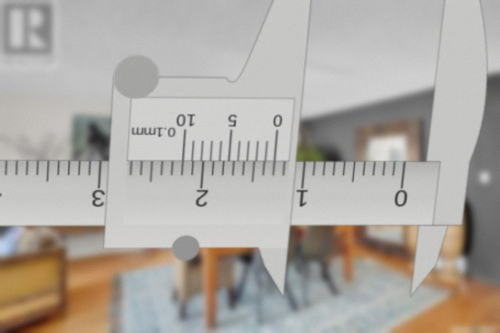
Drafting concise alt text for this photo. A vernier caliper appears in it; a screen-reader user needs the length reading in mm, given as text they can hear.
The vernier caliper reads 13.0 mm
